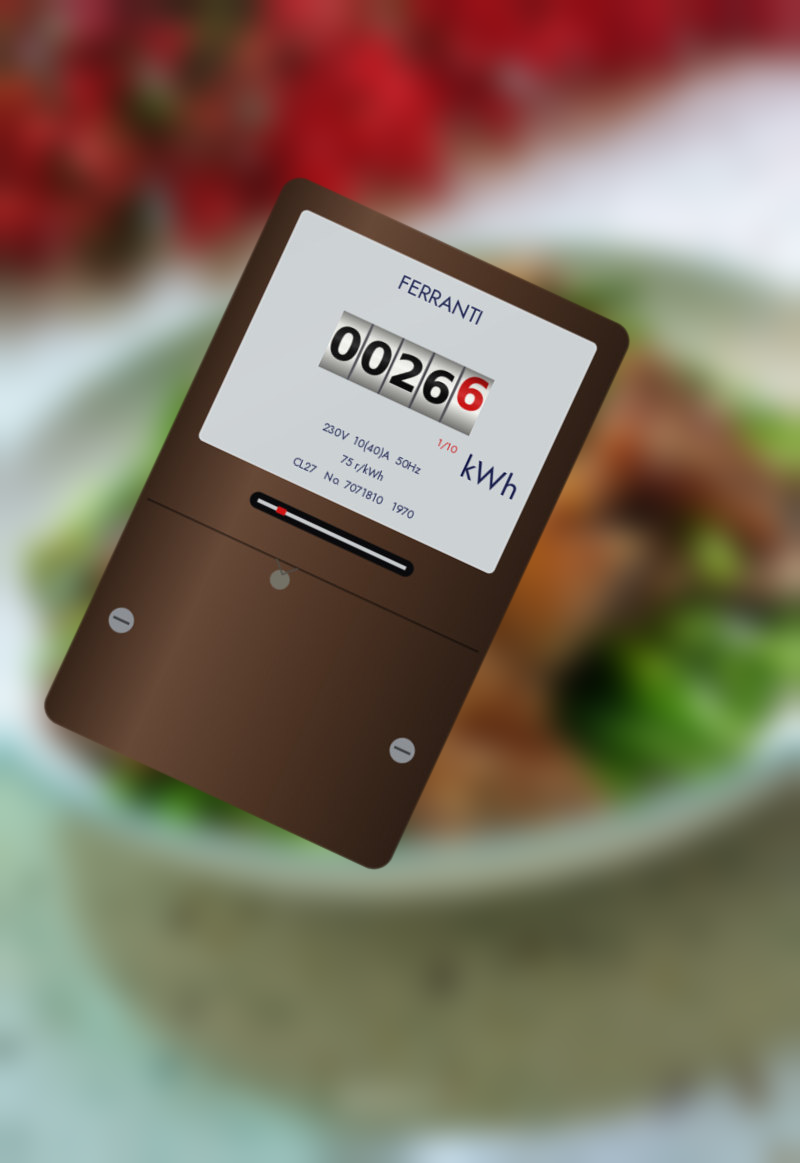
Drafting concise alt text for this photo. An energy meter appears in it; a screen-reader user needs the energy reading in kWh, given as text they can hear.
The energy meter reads 26.6 kWh
